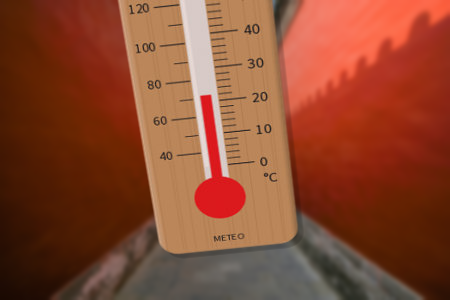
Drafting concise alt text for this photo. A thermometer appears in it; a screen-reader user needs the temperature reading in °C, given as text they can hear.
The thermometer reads 22 °C
